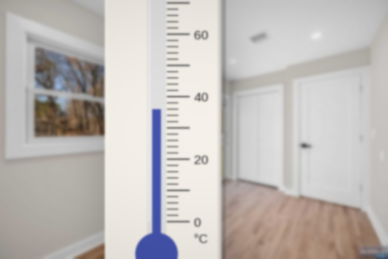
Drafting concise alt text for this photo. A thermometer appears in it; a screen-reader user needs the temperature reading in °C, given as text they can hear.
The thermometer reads 36 °C
